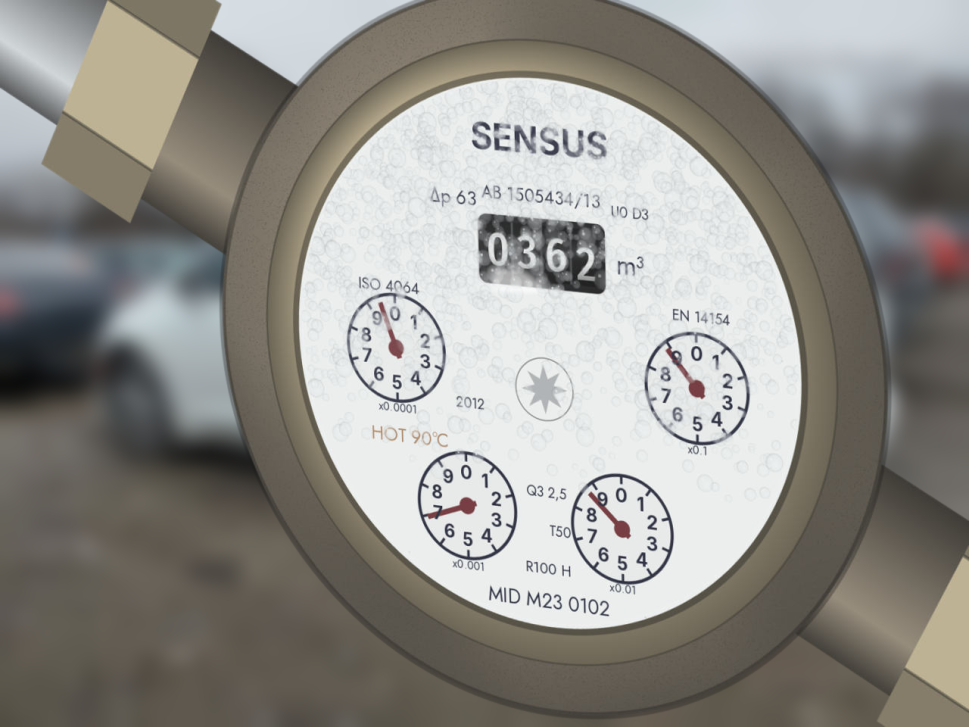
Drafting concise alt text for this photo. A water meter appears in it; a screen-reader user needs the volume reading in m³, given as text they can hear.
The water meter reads 361.8869 m³
